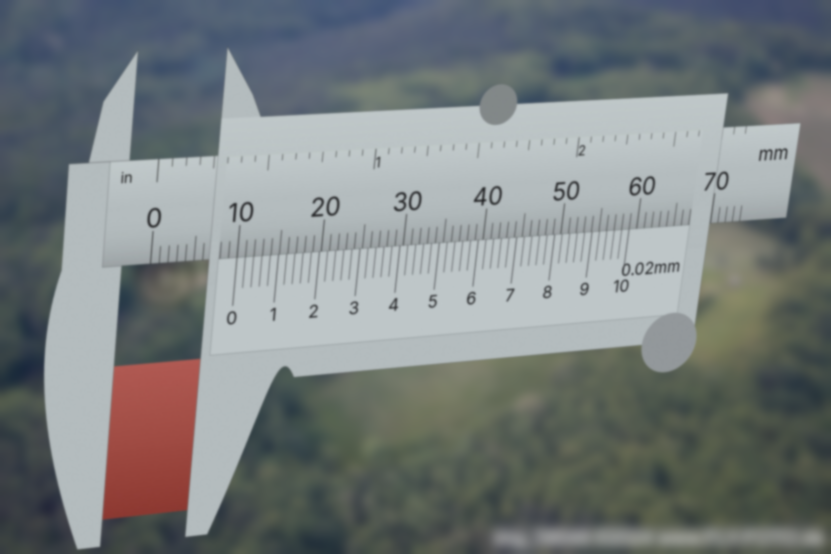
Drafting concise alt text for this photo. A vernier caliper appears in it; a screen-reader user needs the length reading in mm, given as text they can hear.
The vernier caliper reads 10.0 mm
